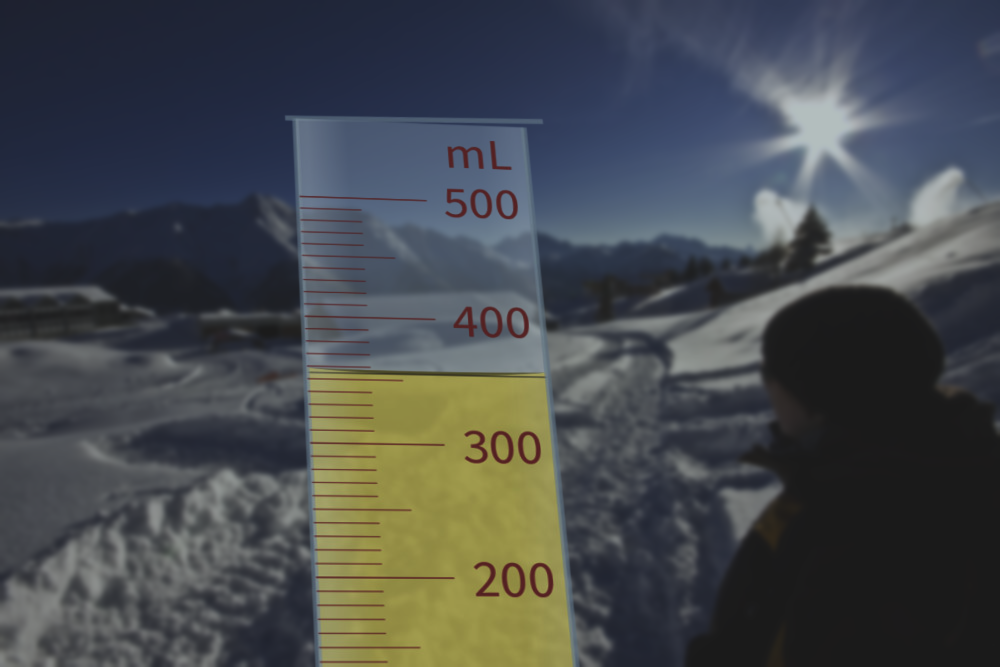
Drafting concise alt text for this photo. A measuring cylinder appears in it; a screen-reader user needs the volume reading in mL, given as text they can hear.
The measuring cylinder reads 355 mL
